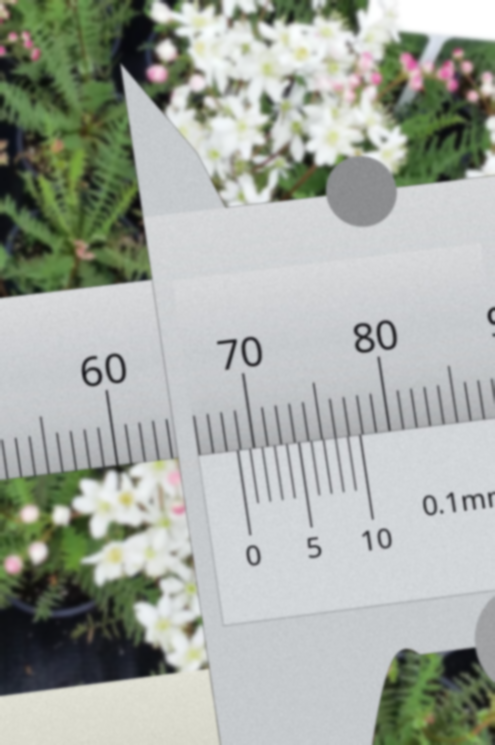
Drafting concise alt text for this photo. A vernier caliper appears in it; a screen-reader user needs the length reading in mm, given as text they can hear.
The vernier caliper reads 68.8 mm
